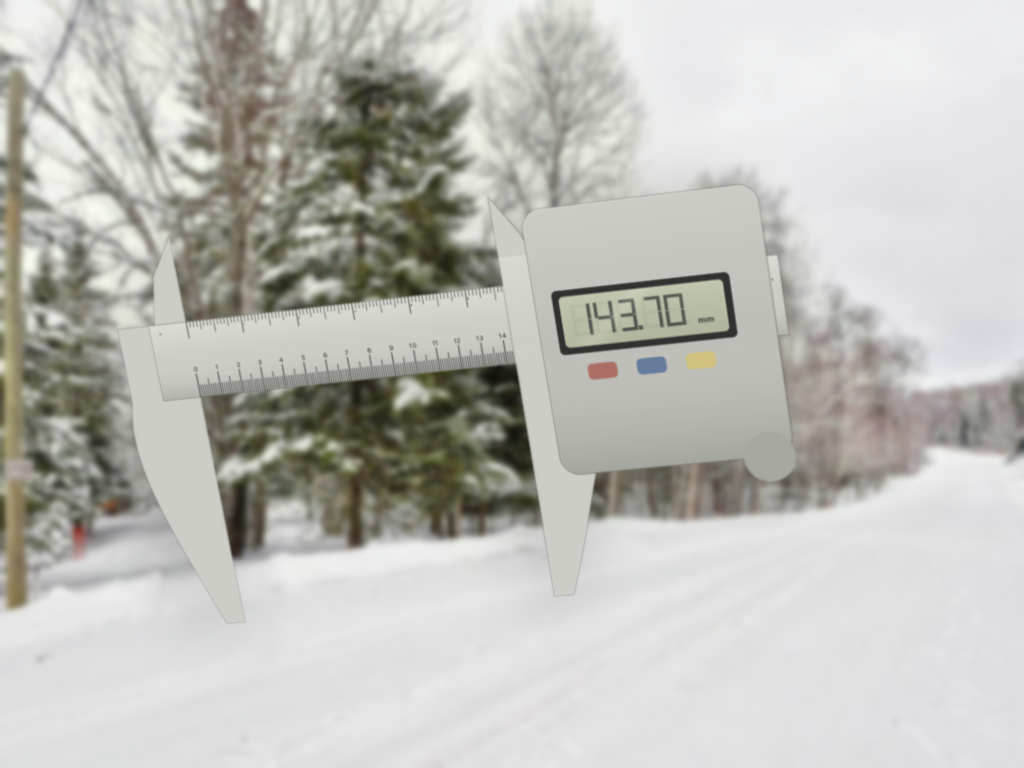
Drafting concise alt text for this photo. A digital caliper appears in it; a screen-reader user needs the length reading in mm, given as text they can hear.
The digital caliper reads 143.70 mm
